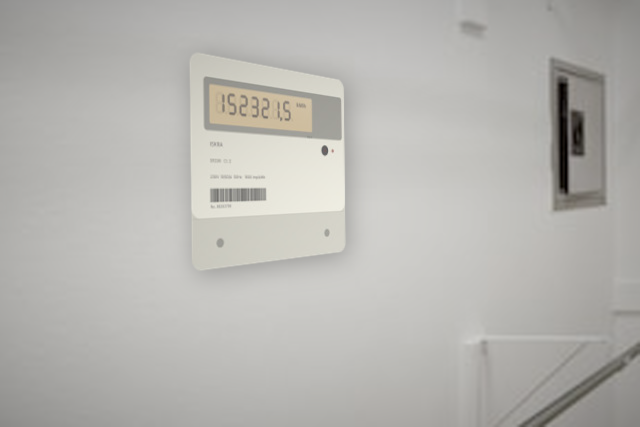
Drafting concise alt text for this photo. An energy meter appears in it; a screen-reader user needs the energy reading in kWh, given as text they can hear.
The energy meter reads 152321.5 kWh
